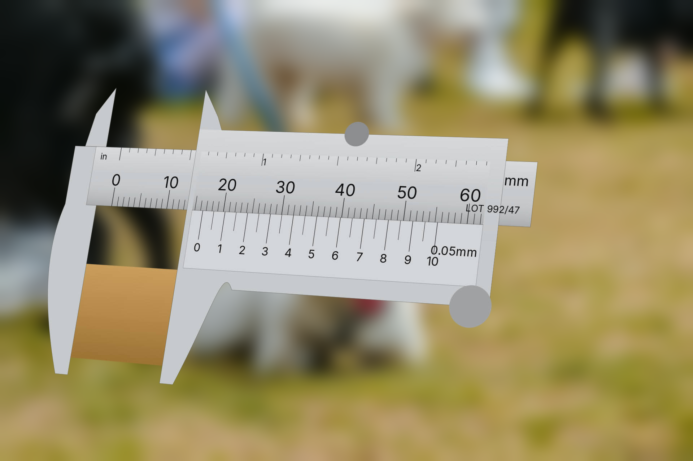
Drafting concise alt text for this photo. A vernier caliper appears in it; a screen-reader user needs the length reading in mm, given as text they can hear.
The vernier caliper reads 16.4 mm
